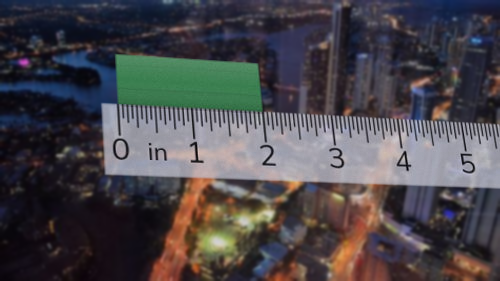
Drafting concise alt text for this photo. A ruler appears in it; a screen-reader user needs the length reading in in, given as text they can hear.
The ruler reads 2 in
